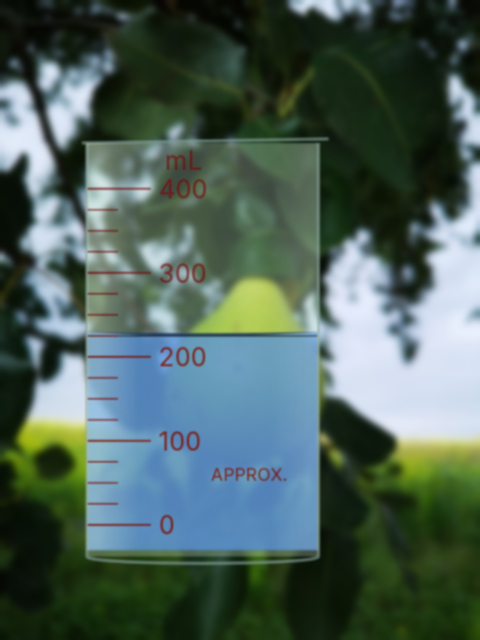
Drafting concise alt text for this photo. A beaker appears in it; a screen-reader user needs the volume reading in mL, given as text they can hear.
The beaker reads 225 mL
